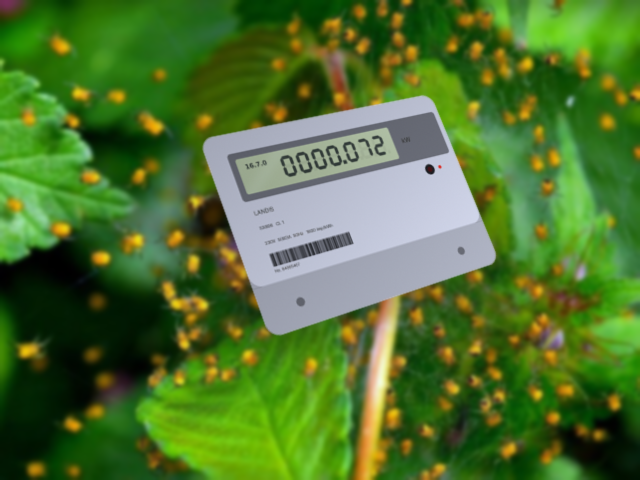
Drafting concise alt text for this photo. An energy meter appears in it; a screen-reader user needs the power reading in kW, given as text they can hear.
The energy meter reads 0.072 kW
